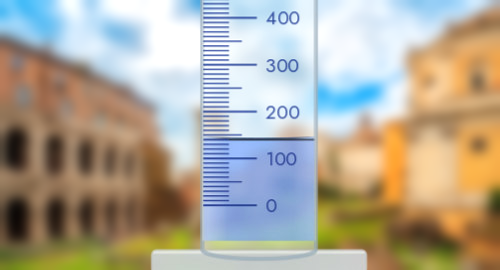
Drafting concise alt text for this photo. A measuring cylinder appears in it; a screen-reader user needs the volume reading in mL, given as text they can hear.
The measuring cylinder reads 140 mL
